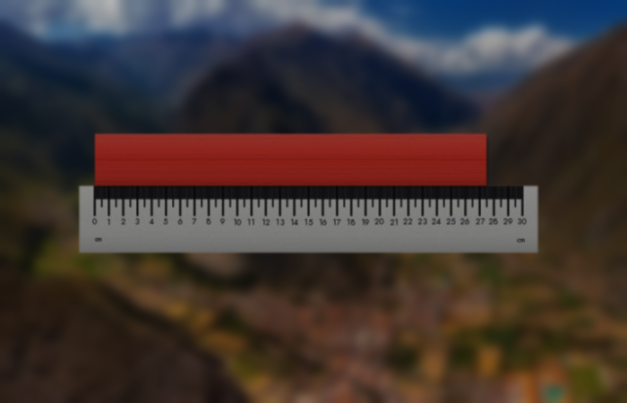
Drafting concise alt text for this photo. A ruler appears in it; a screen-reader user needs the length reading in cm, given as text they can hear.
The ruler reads 27.5 cm
